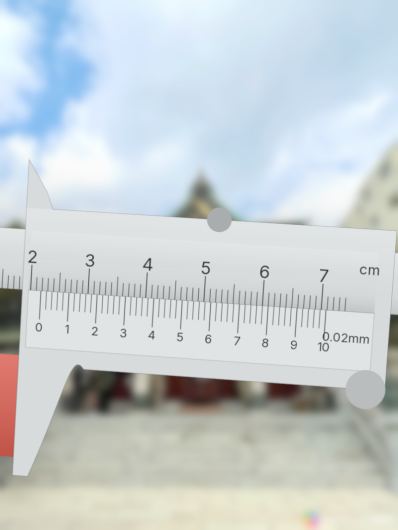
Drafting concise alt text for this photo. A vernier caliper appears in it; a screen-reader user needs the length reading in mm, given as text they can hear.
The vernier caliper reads 21.8 mm
